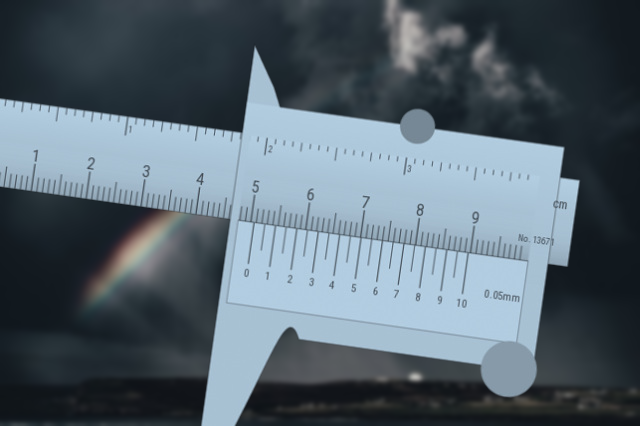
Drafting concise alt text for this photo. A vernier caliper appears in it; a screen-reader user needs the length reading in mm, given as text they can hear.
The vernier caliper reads 50.6 mm
